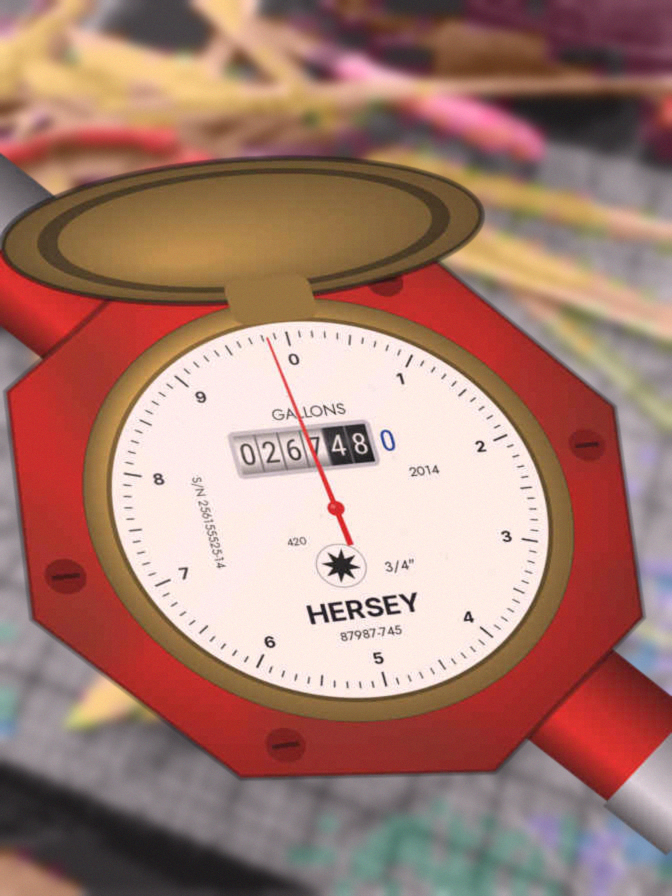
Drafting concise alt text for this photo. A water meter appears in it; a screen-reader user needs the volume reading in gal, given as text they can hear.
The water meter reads 267479.8 gal
